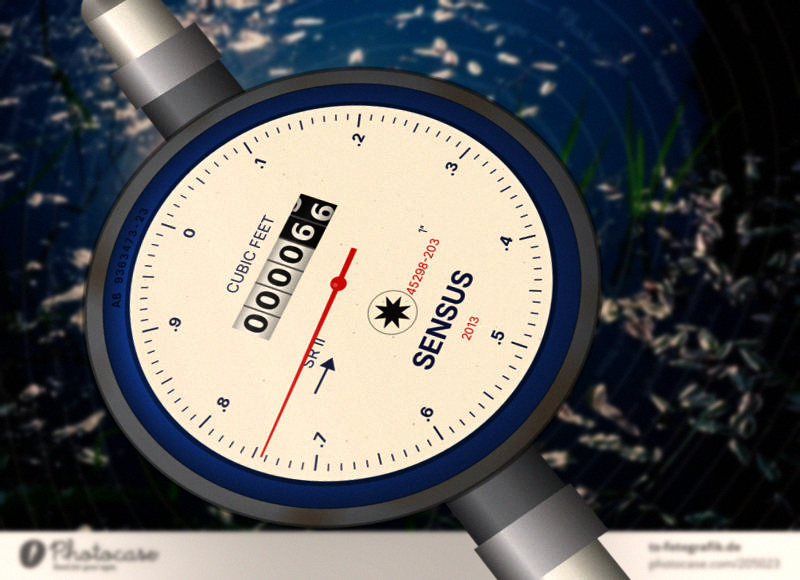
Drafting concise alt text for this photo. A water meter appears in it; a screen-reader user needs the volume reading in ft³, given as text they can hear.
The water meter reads 65.74 ft³
